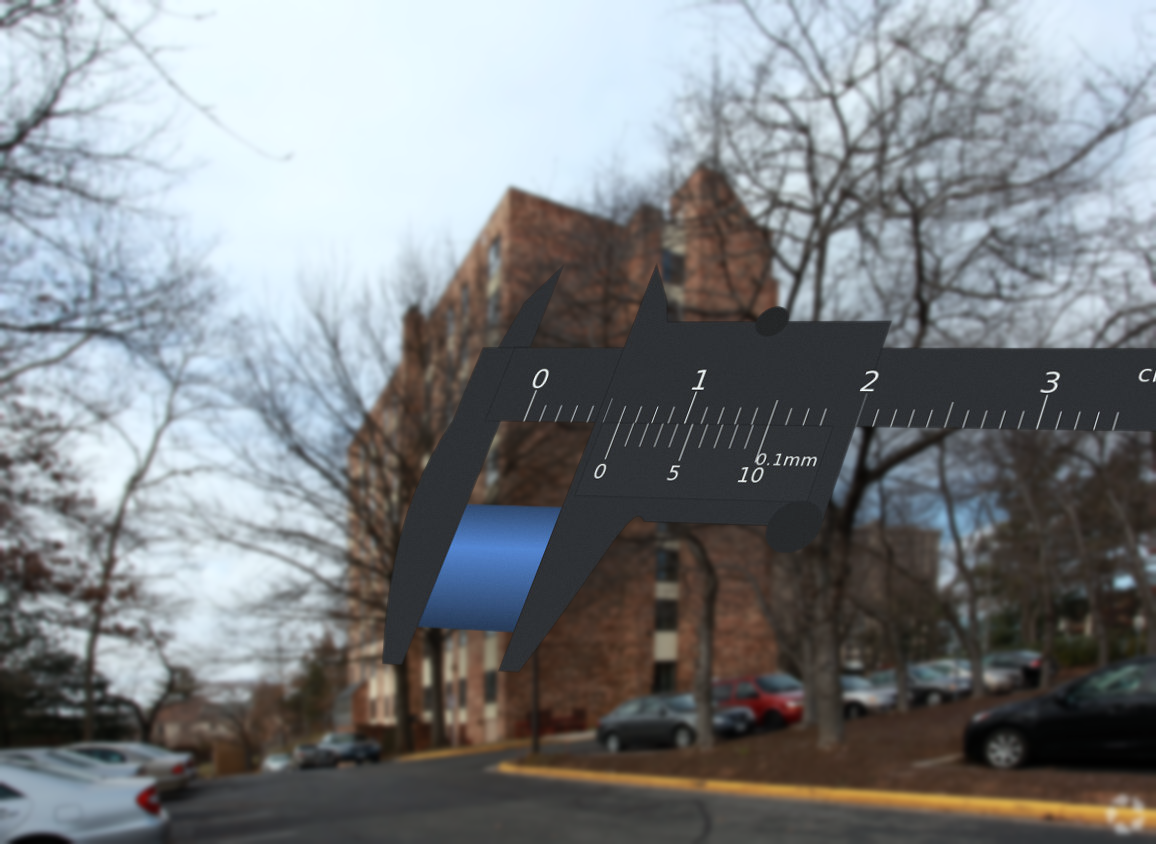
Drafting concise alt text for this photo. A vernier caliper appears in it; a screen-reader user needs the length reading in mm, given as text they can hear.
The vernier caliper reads 6.0 mm
